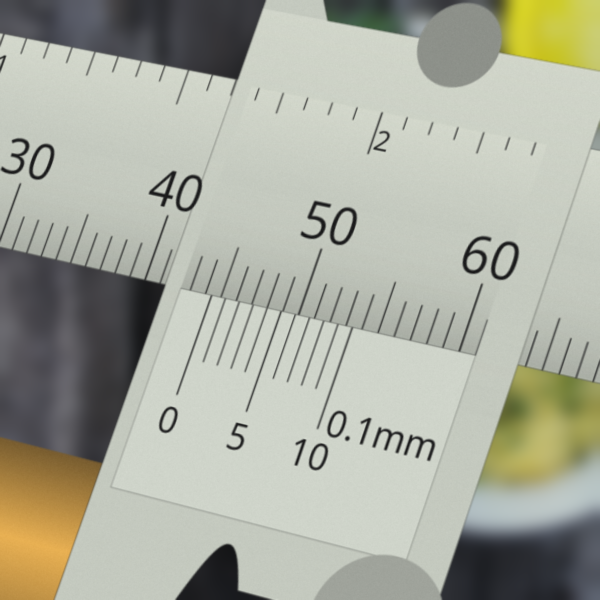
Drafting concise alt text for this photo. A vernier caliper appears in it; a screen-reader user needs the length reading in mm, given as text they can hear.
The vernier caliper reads 44.4 mm
